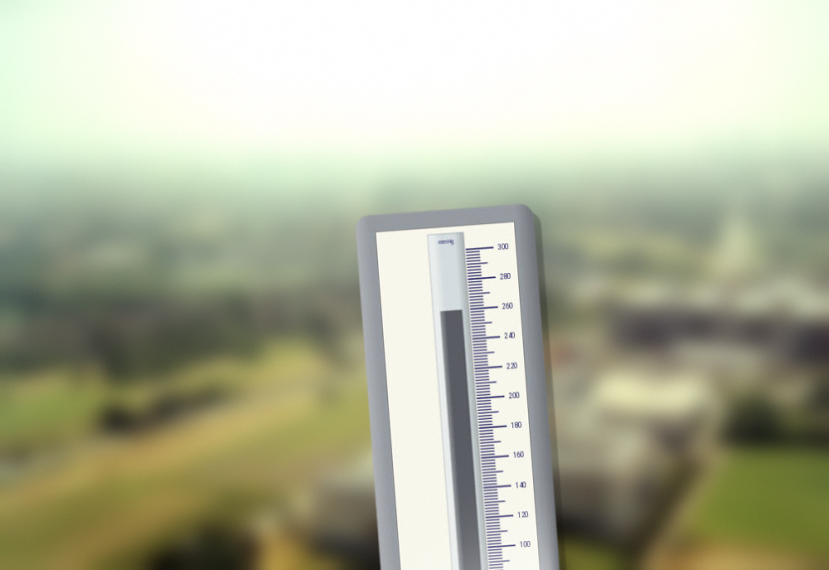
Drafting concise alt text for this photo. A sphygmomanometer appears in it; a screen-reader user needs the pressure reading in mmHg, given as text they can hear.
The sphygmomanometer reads 260 mmHg
